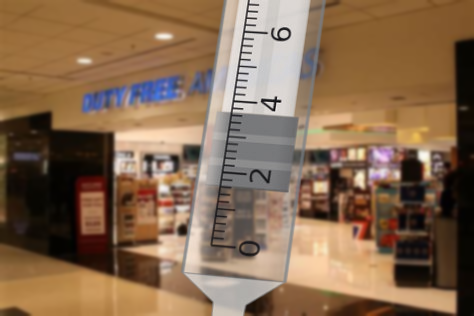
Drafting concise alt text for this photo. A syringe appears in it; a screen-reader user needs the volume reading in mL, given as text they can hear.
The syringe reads 1.6 mL
